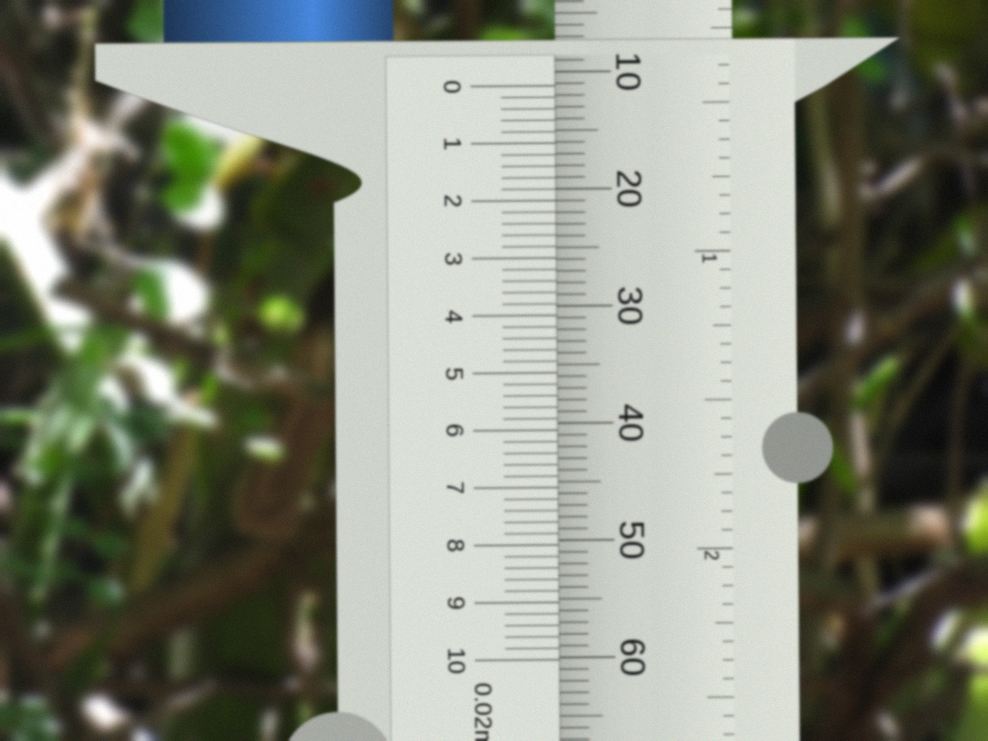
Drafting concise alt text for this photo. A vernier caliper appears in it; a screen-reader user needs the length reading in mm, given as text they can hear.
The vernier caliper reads 11.2 mm
